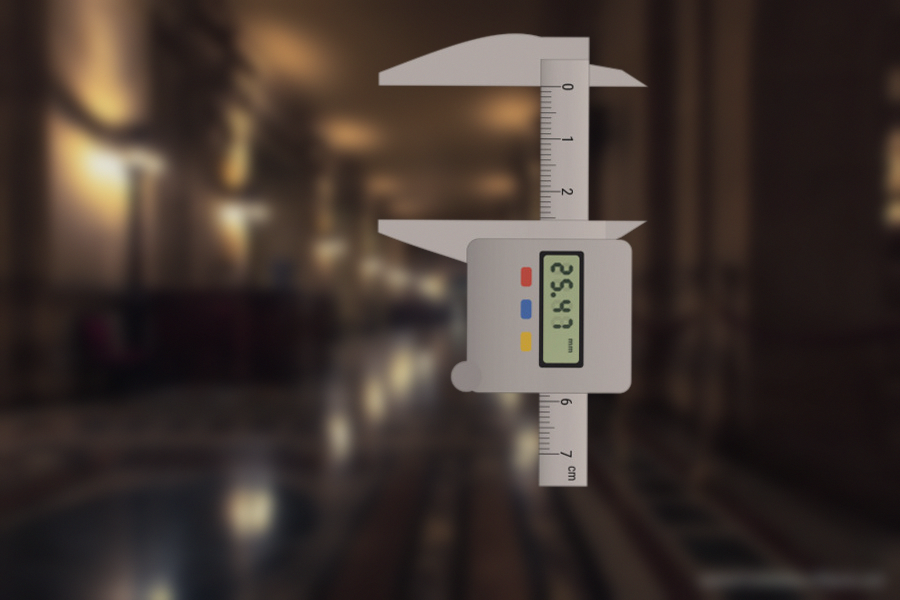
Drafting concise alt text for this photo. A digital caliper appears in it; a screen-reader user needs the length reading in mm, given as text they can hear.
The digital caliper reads 25.47 mm
